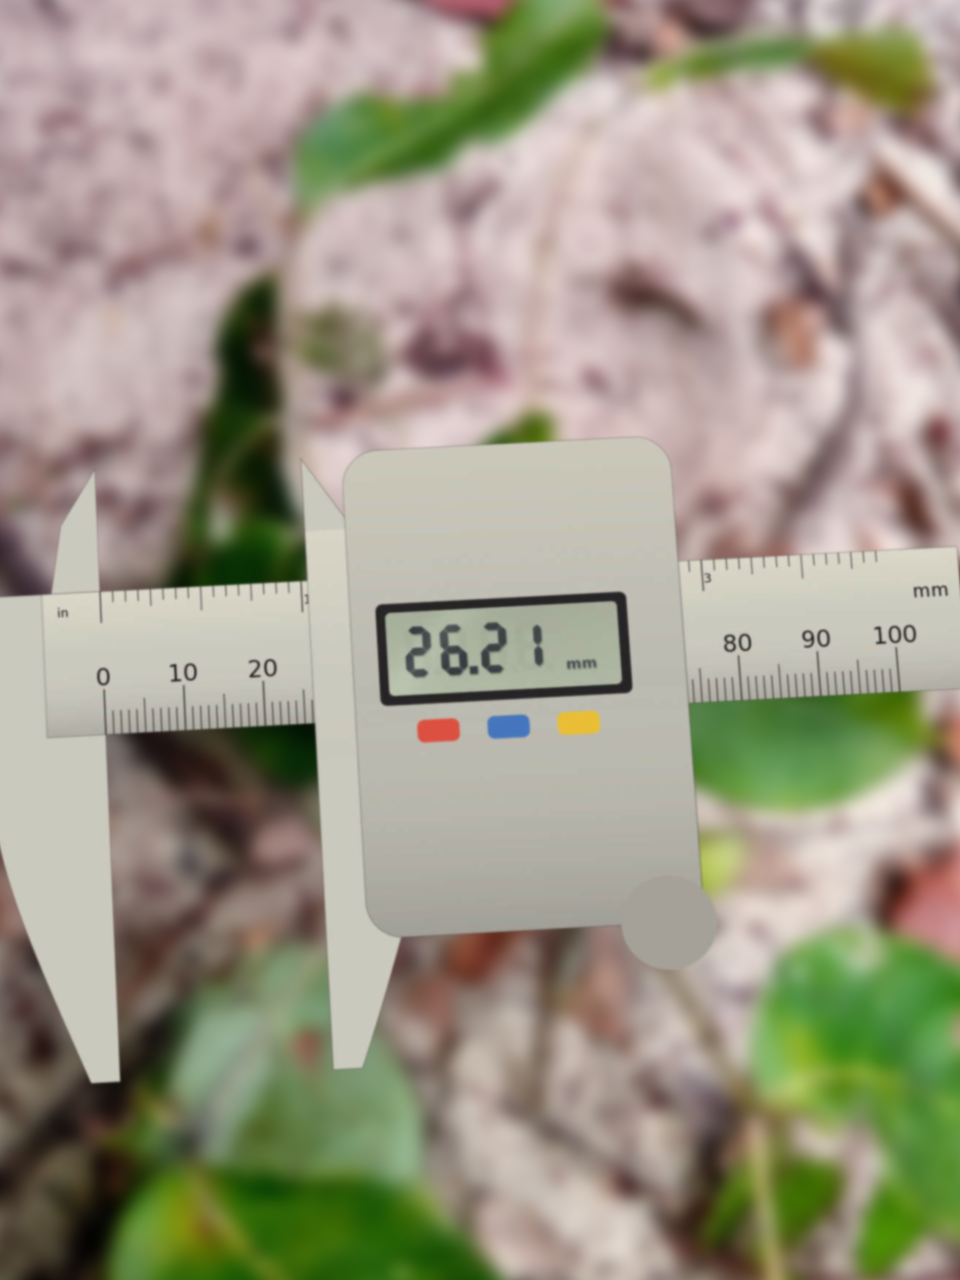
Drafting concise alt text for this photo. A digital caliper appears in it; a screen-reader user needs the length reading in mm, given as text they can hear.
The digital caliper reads 26.21 mm
